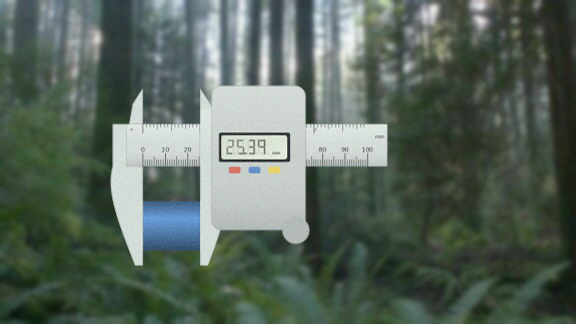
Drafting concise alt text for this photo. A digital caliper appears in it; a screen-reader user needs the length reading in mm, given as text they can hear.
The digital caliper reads 25.39 mm
